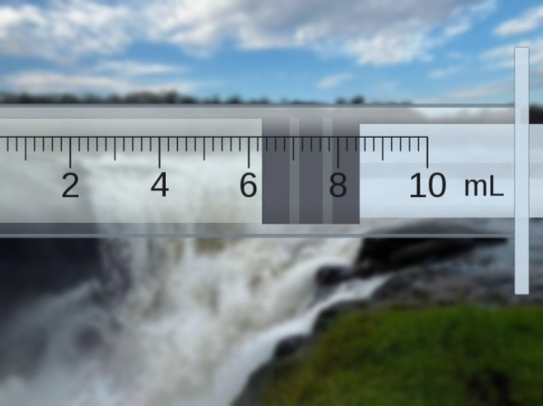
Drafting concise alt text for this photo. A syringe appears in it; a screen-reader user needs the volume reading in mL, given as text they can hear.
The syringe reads 6.3 mL
